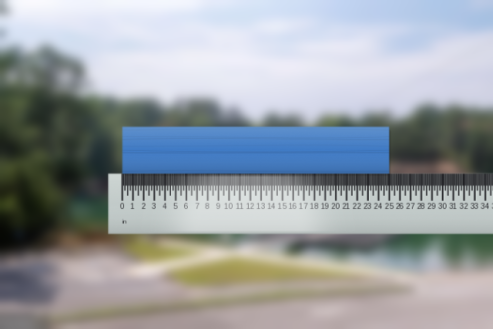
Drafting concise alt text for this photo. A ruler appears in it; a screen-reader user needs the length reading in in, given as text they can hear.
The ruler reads 25 in
